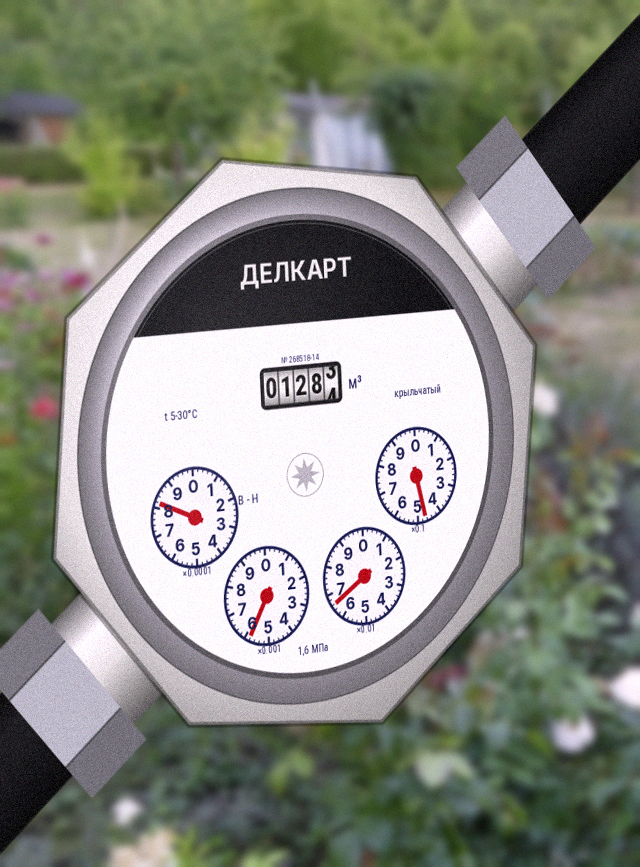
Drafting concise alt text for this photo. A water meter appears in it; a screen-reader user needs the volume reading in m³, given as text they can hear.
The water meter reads 1283.4658 m³
